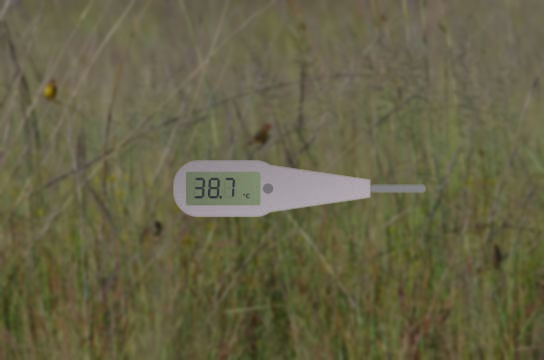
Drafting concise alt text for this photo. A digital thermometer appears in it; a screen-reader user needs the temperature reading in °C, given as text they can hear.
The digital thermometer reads 38.7 °C
